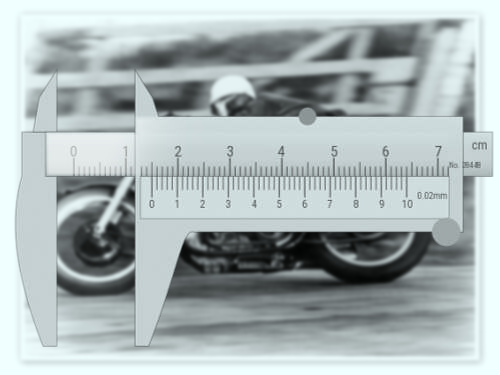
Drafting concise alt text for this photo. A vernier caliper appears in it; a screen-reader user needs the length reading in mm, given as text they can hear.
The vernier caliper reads 15.0 mm
